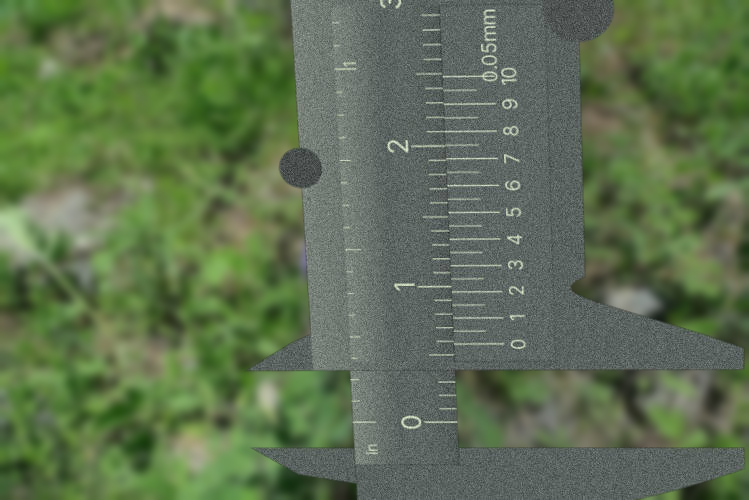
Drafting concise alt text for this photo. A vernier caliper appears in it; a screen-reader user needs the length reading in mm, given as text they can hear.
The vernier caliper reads 5.8 mm
